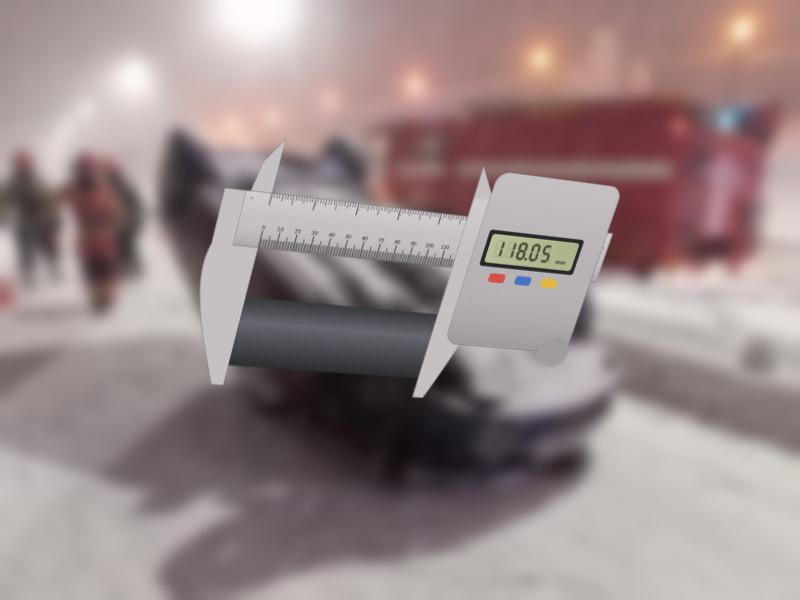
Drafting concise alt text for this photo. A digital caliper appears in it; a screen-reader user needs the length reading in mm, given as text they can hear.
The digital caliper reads 118.05 mm
